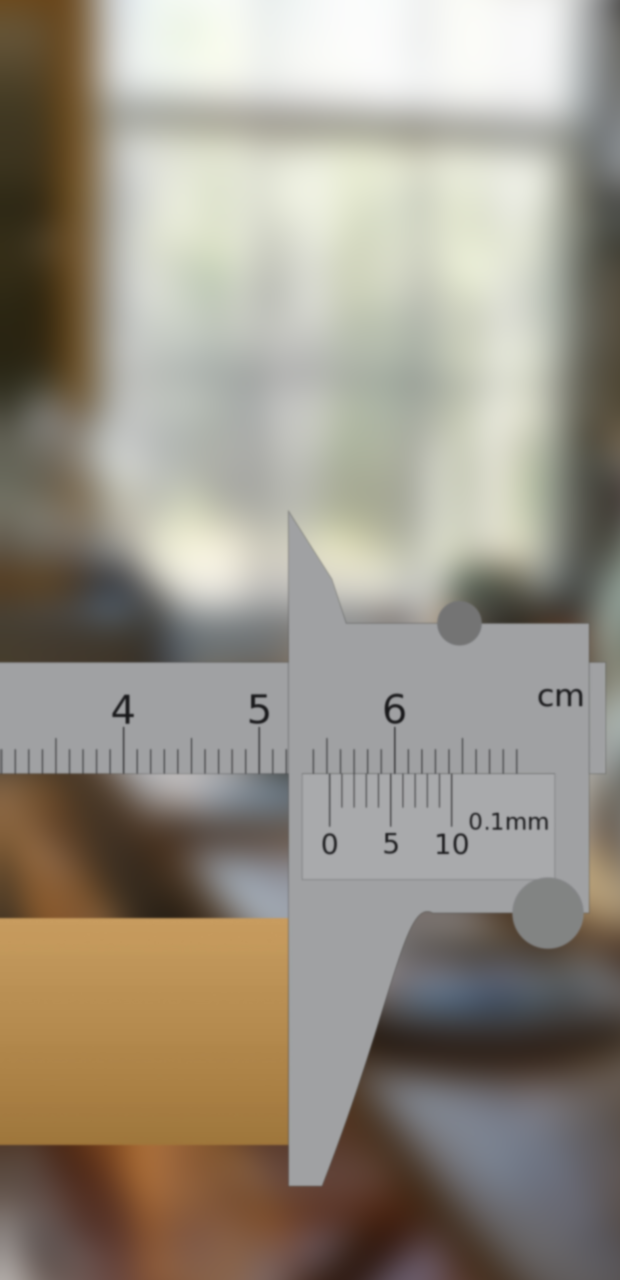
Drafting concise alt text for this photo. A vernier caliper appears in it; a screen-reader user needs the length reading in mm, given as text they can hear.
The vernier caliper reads 55.2 mm
